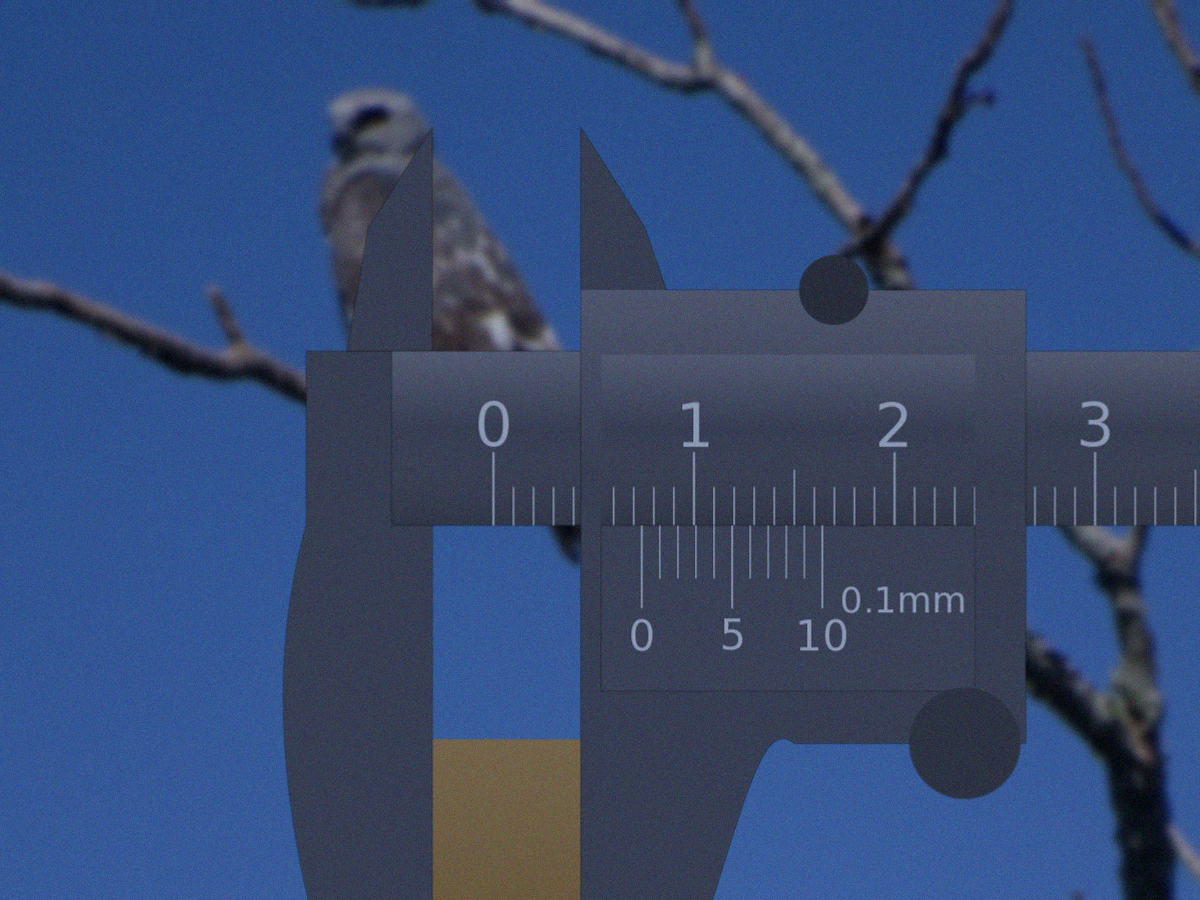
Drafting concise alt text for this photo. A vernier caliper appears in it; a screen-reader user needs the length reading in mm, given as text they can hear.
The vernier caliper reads 7.4 mm
